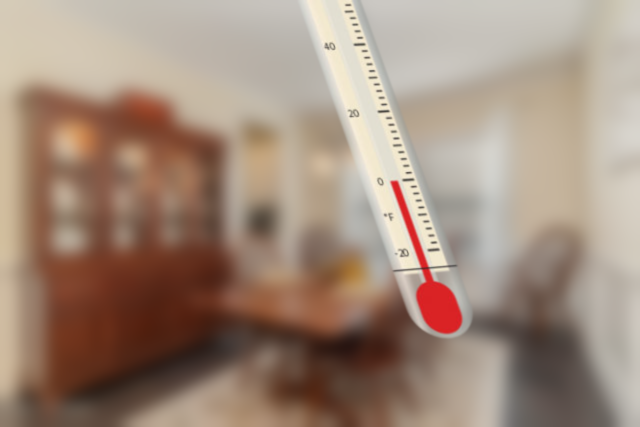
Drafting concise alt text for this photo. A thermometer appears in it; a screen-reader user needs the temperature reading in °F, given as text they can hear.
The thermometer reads 0 °F
